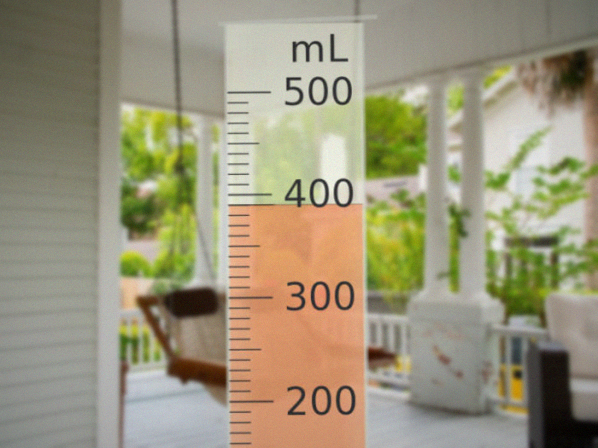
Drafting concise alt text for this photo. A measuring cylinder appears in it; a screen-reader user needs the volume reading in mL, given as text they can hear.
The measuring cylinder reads 390 mL
